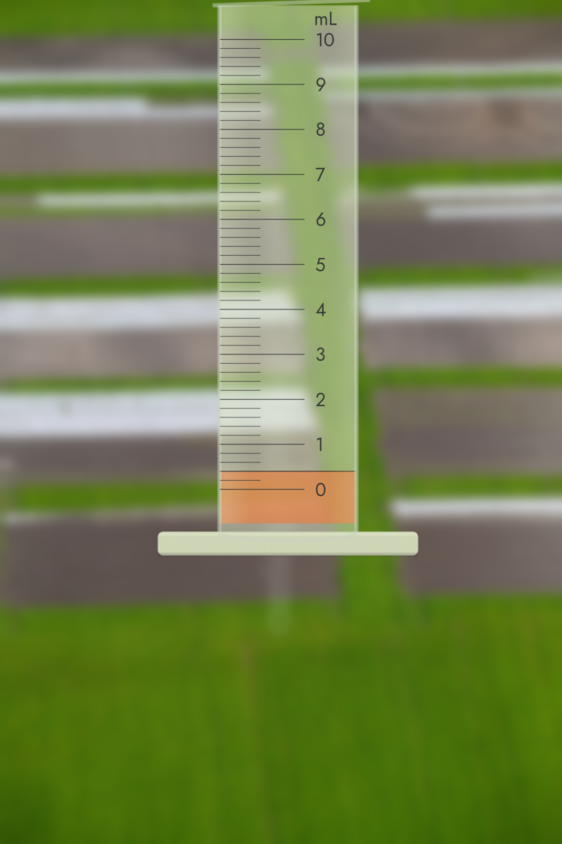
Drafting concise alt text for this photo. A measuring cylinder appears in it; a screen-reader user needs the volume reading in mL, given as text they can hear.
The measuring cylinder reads 0.4 mL
